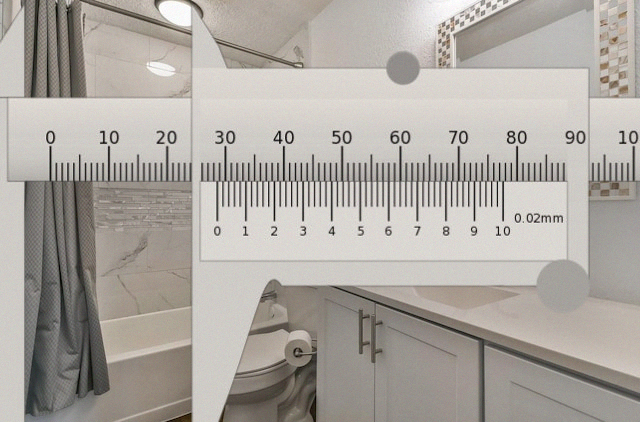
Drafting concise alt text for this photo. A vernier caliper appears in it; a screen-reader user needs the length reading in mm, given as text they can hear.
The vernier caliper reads 28.6 mm
